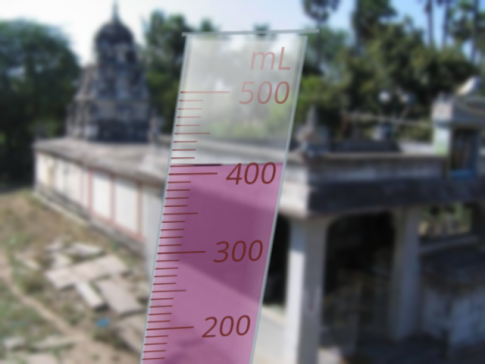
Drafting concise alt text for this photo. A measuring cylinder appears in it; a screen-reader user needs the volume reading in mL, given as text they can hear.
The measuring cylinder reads 410 mL
